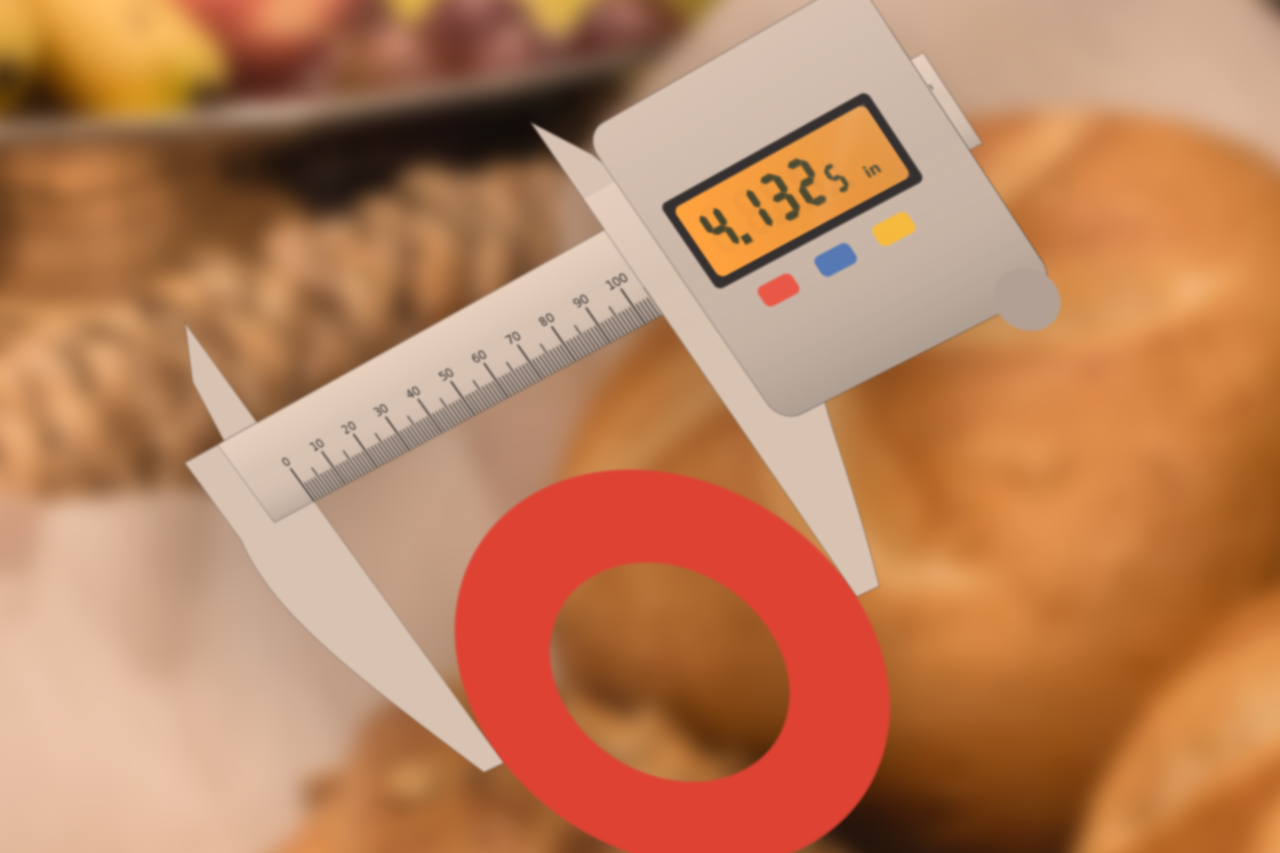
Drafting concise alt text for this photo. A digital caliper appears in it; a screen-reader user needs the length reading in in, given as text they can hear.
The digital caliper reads 4.1325 in
